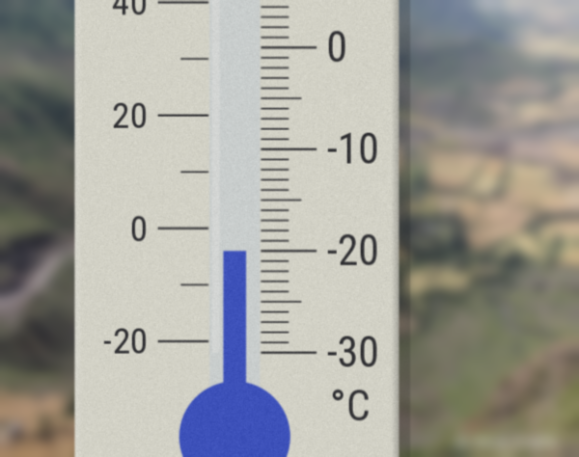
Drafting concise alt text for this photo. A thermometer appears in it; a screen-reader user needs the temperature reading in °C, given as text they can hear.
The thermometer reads -20 °C
